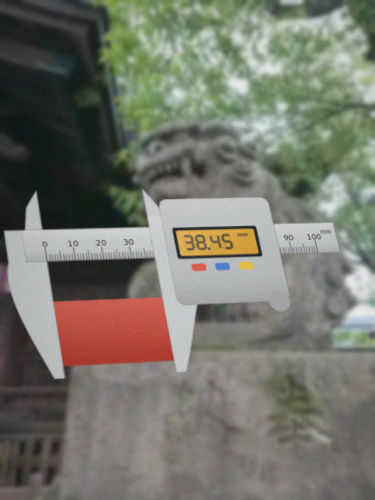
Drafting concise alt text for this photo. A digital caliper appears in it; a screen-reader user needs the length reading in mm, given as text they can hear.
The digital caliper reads 38.45 mm
